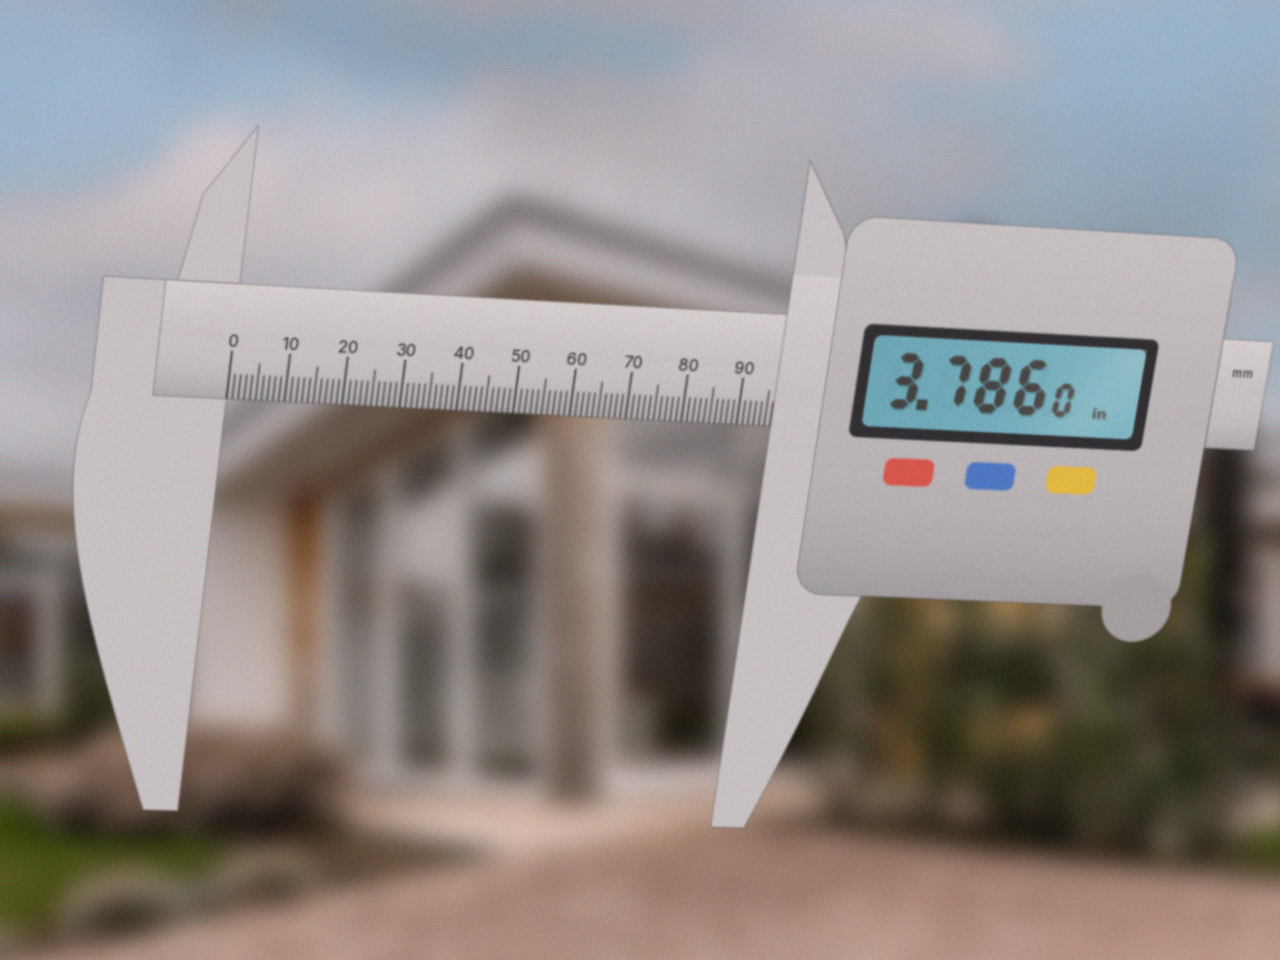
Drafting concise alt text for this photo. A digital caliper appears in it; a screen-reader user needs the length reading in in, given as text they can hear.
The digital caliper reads 3.7860 in
